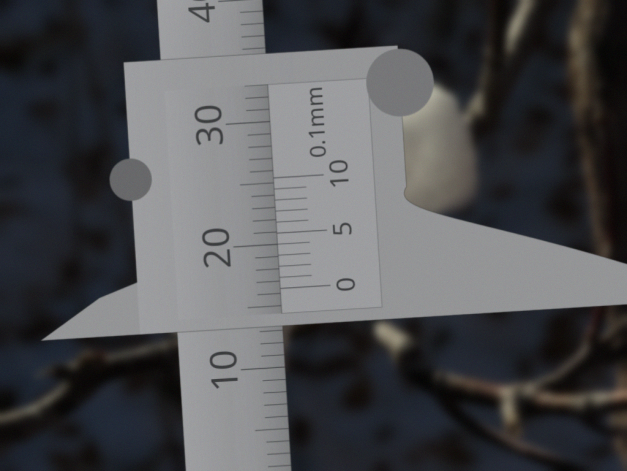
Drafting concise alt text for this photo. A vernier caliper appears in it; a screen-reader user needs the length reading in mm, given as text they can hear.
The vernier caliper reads 16.4 mm
